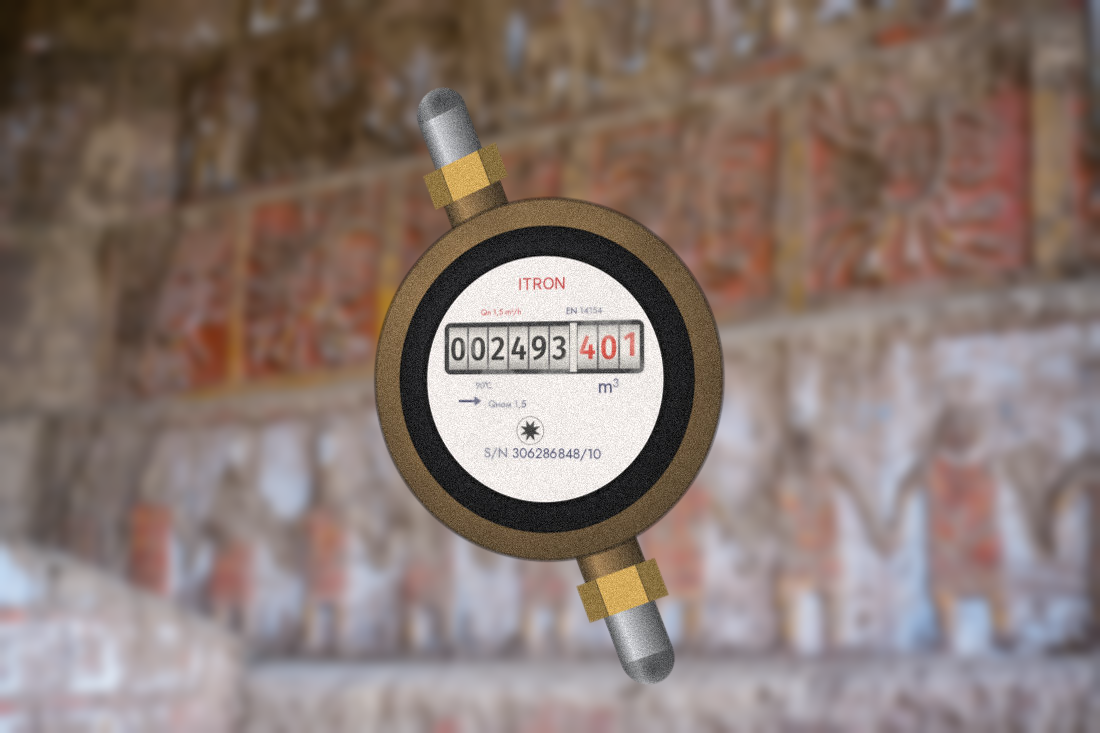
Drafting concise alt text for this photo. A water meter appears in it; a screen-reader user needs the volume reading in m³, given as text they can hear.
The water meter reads 2493.401 m³
